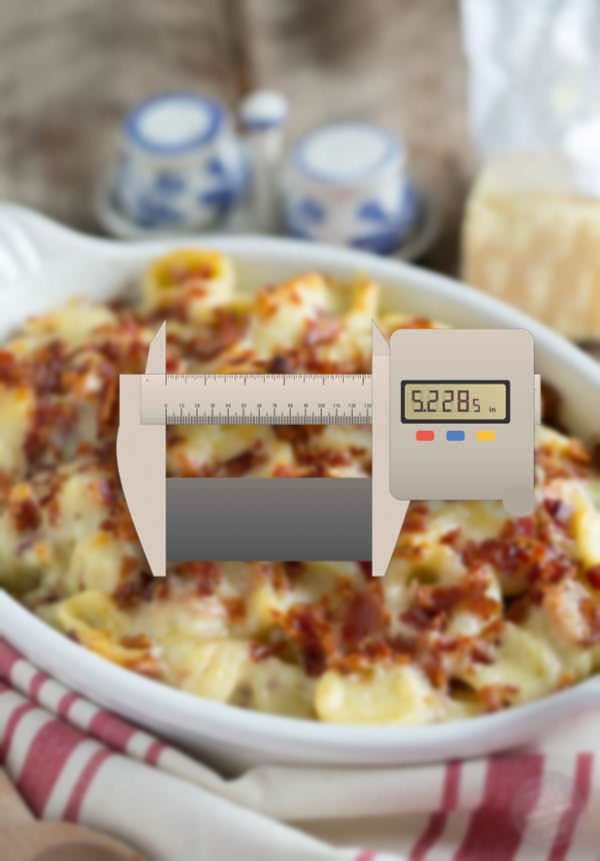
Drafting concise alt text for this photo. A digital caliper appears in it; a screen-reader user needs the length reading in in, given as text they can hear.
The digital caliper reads 5.2285 in
